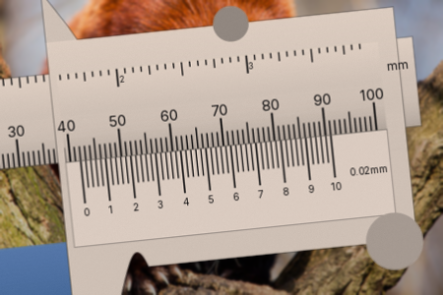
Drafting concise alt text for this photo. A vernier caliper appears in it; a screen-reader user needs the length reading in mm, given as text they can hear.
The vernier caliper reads 42.0 mm
